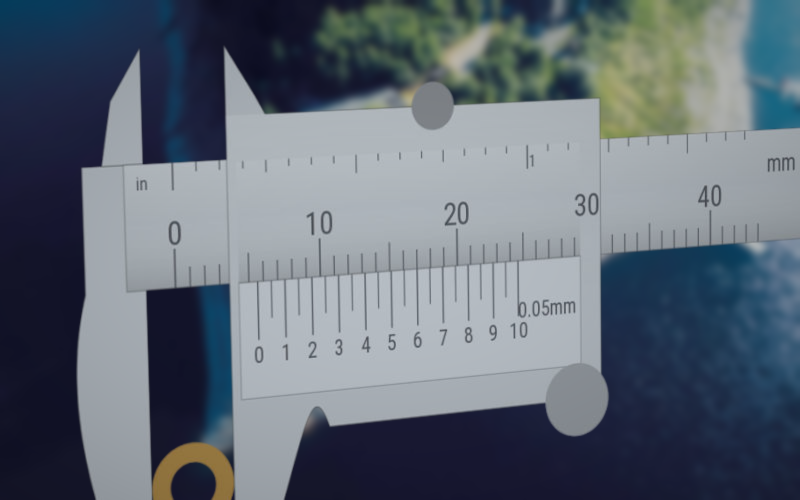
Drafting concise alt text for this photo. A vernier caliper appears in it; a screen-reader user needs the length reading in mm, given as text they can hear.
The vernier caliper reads 5.6 mm
